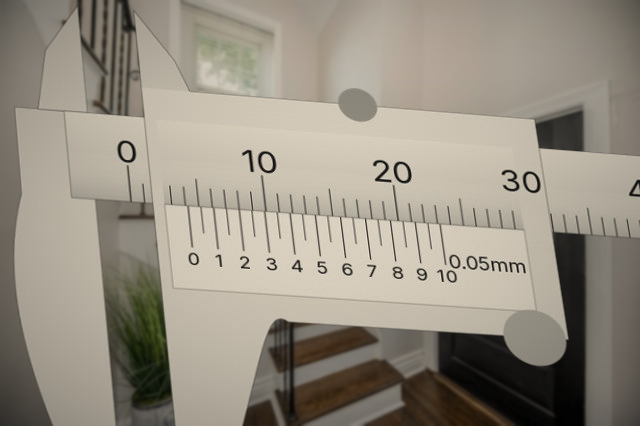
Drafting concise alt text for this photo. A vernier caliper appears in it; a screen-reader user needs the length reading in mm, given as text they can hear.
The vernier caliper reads 4.2 mm
